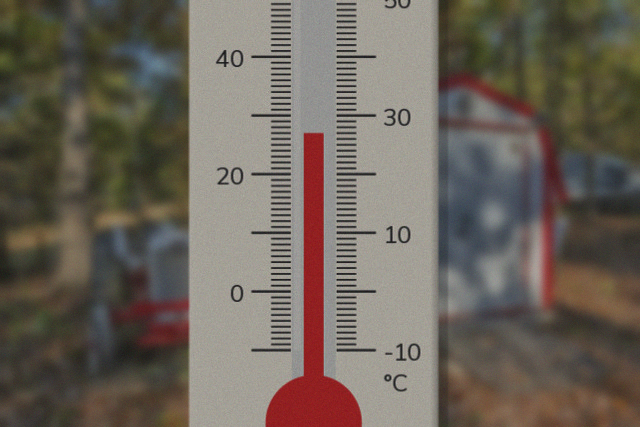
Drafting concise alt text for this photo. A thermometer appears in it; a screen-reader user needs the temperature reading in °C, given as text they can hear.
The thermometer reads 27 °C
